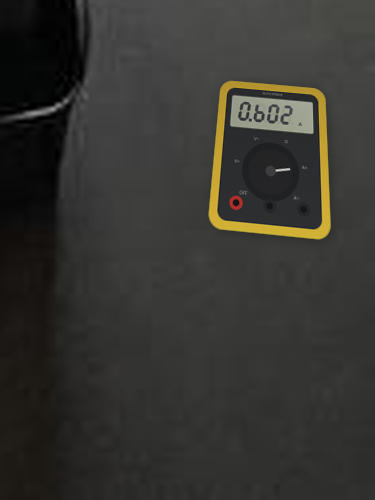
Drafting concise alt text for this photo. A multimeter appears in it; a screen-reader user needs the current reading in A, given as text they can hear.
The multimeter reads 0.602 A
